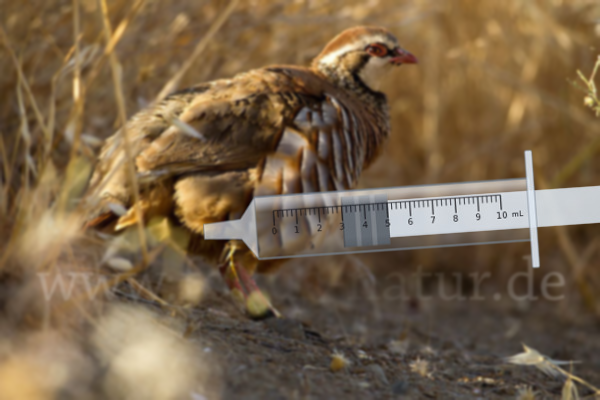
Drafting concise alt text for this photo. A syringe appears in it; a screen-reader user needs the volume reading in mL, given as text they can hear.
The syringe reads 3 mL
